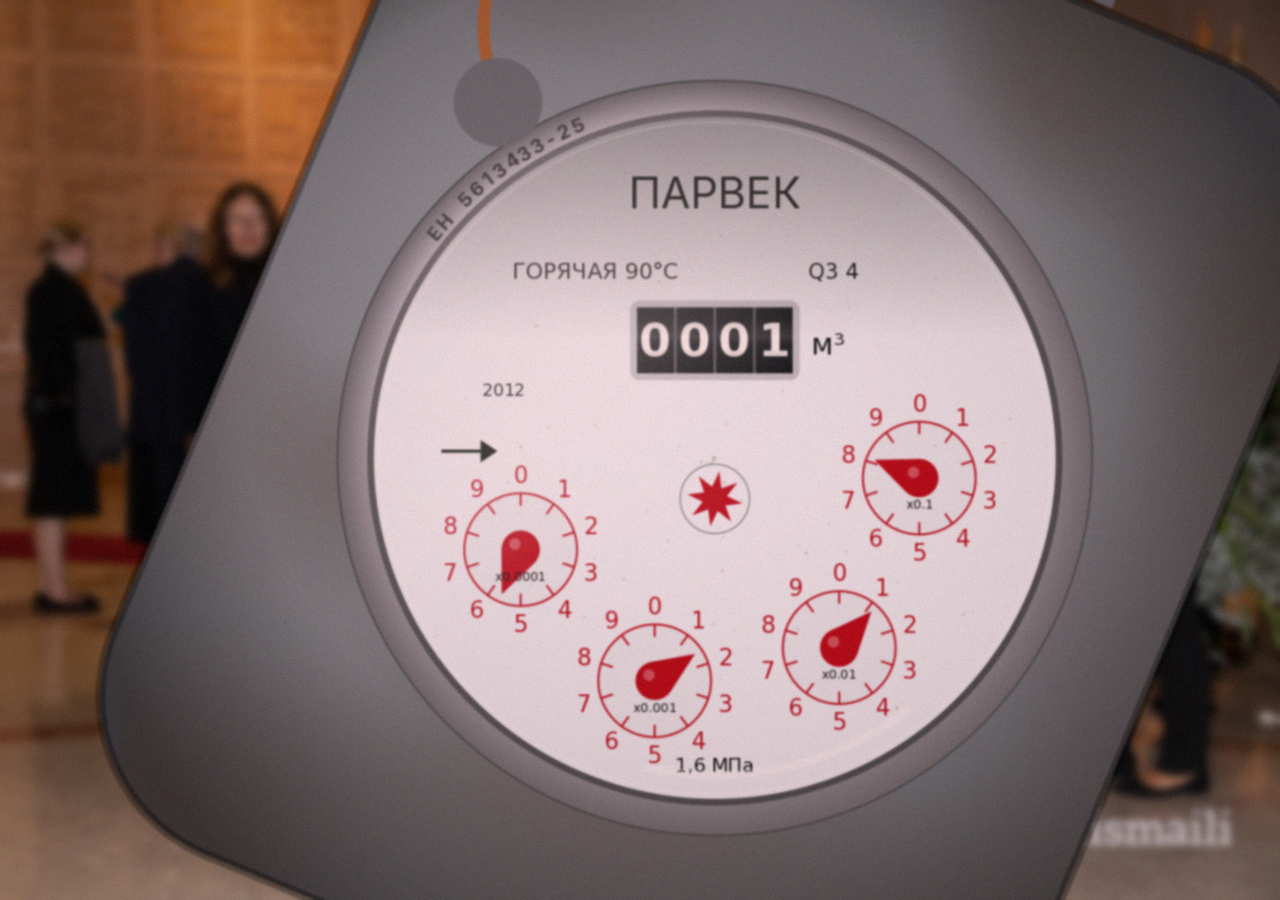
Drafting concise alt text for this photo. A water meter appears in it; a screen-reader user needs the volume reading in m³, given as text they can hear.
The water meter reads 1.8115 m³
